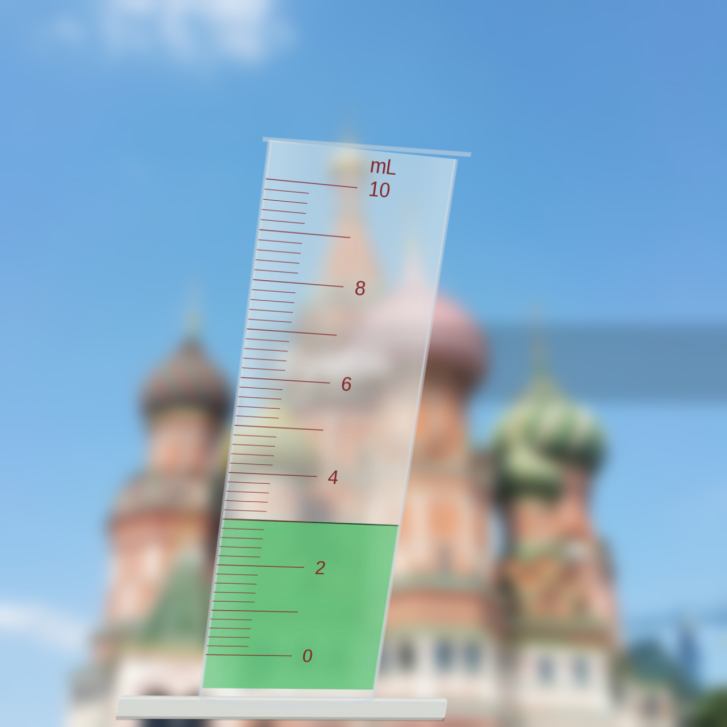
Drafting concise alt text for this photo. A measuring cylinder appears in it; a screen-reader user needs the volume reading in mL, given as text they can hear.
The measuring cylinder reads 3 mL
